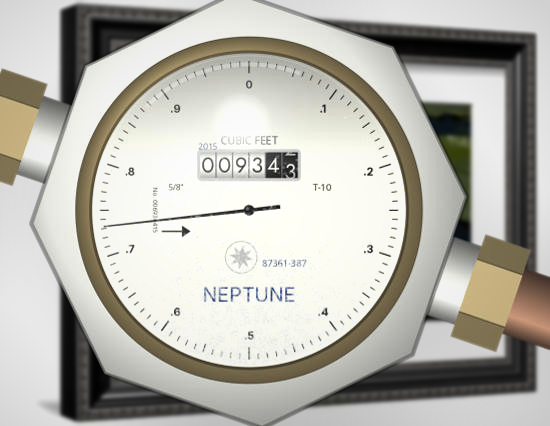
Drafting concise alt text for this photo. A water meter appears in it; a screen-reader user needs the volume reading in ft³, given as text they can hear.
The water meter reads 9342.73 ft³
